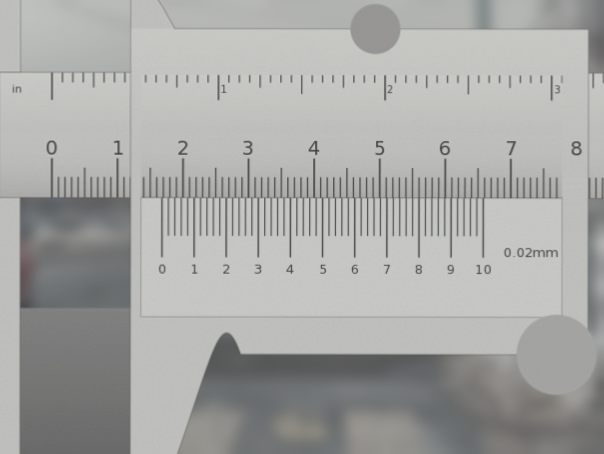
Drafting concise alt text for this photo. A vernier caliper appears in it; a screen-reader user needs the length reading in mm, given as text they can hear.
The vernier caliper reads 16.8 mm
